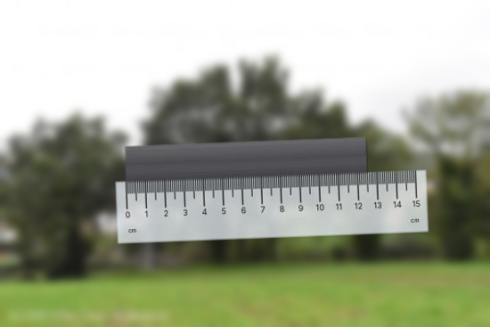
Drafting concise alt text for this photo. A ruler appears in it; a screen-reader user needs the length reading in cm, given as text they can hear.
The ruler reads 12.5 cm
